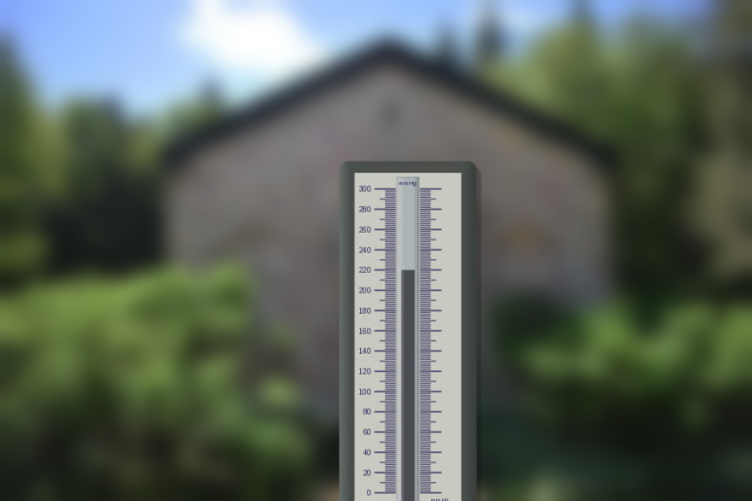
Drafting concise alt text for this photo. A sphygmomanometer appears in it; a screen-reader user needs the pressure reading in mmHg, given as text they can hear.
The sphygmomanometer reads 220 mmHg
